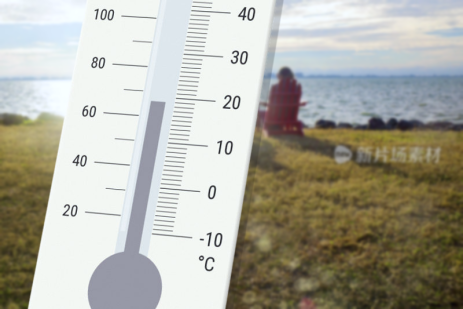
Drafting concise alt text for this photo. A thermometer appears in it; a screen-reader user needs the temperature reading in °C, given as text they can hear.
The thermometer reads 19 °C
